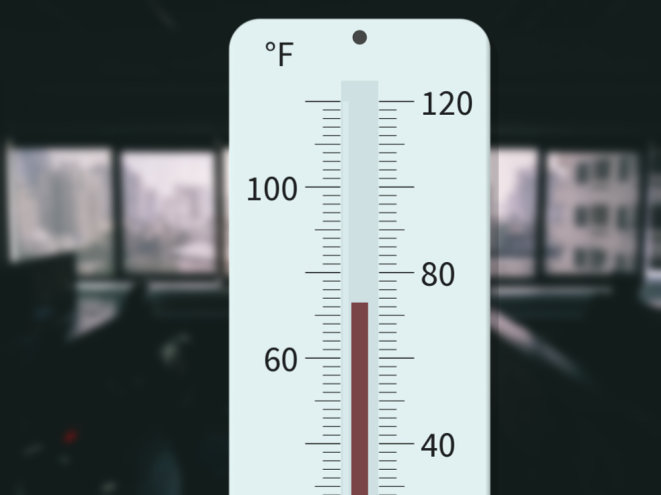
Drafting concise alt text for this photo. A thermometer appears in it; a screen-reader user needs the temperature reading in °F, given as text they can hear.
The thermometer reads 73 °F
